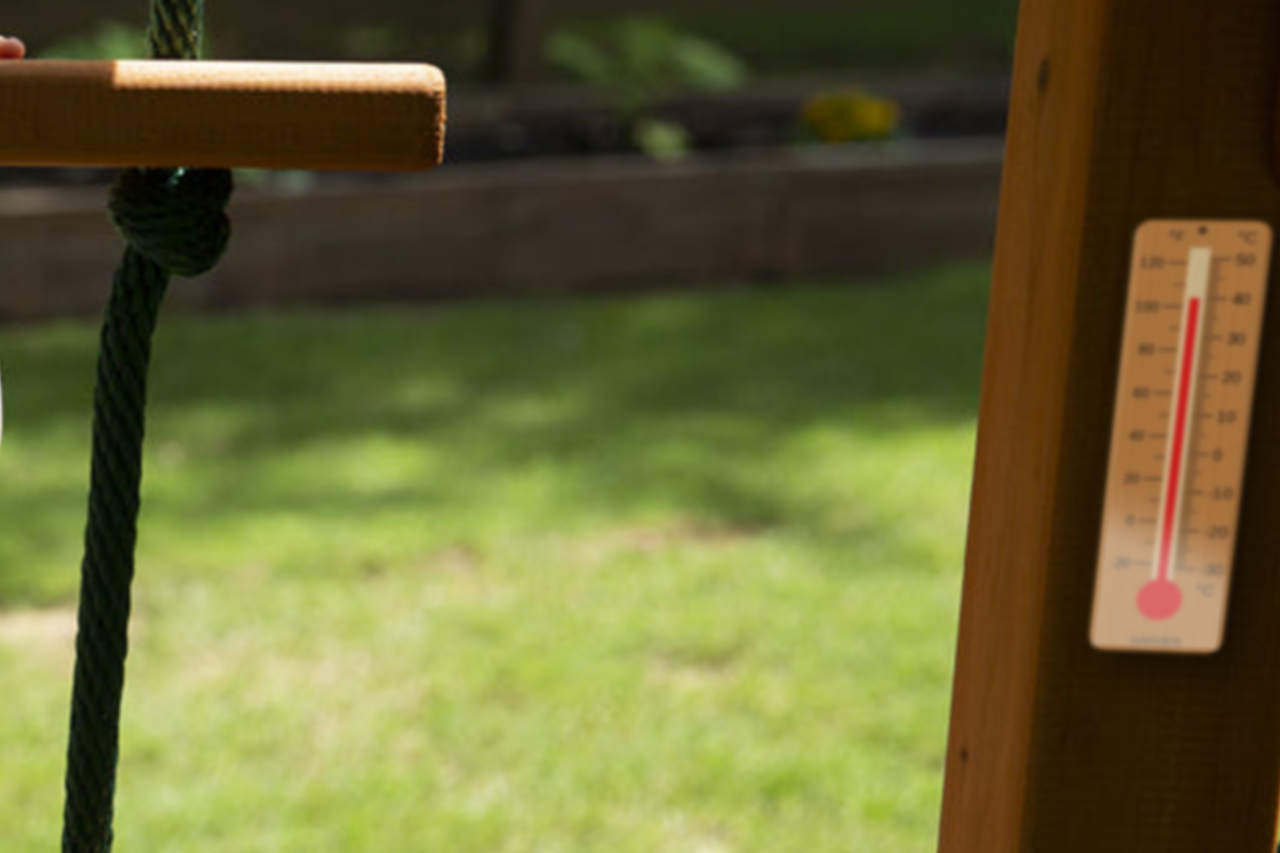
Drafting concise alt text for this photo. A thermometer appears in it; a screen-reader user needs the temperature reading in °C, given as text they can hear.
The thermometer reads 40 °C
